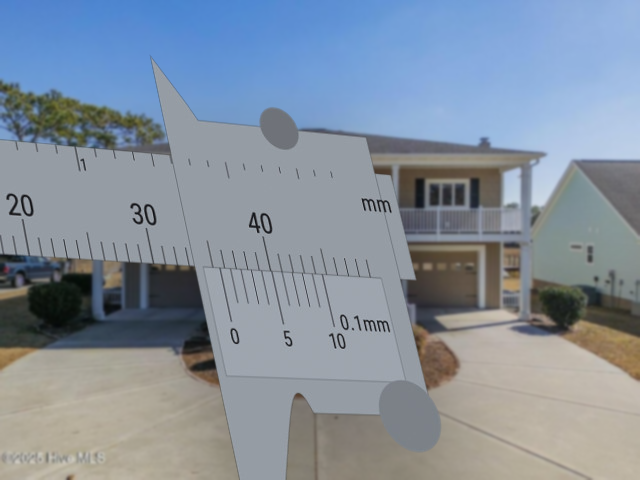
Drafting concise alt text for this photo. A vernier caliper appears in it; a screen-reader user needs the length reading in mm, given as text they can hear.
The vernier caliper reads 35.6 mm
